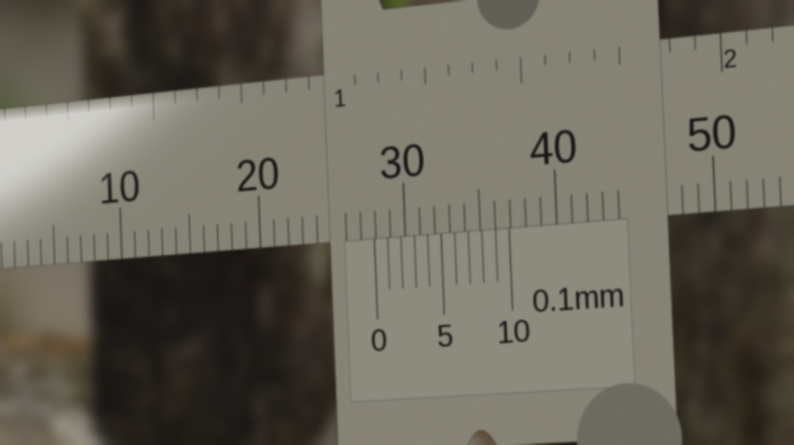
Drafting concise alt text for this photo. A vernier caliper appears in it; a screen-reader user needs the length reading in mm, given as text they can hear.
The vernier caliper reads 27.9 mm
